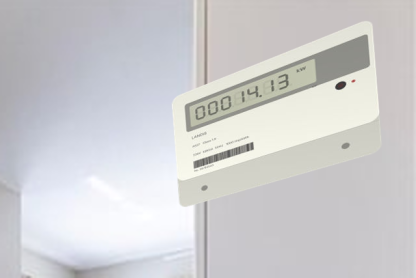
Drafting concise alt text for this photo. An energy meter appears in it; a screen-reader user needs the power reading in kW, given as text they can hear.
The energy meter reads 14.13 kW
